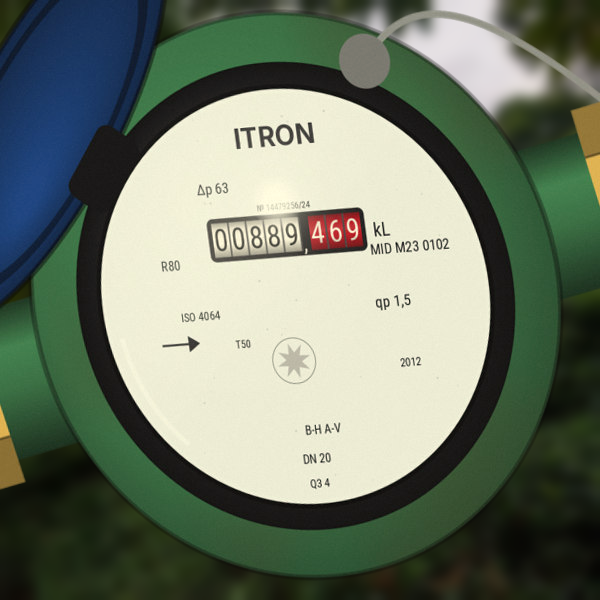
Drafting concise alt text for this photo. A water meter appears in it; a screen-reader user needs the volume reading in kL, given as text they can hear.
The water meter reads 889.469 kL
